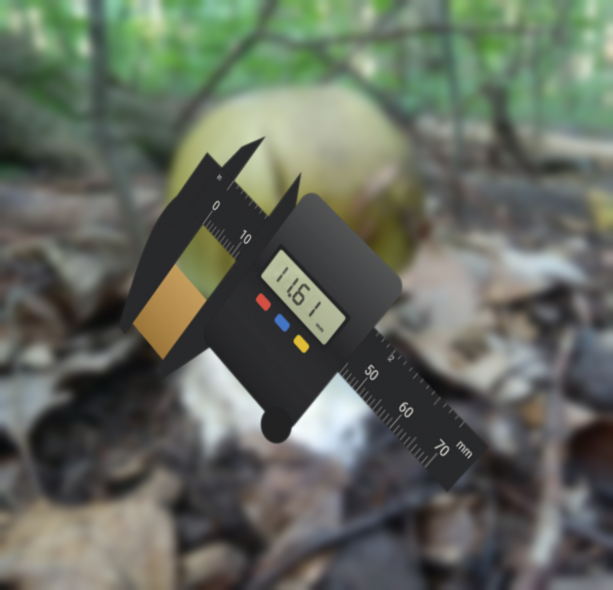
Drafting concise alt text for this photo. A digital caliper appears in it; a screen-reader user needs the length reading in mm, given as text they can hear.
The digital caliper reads 11.61 mm
